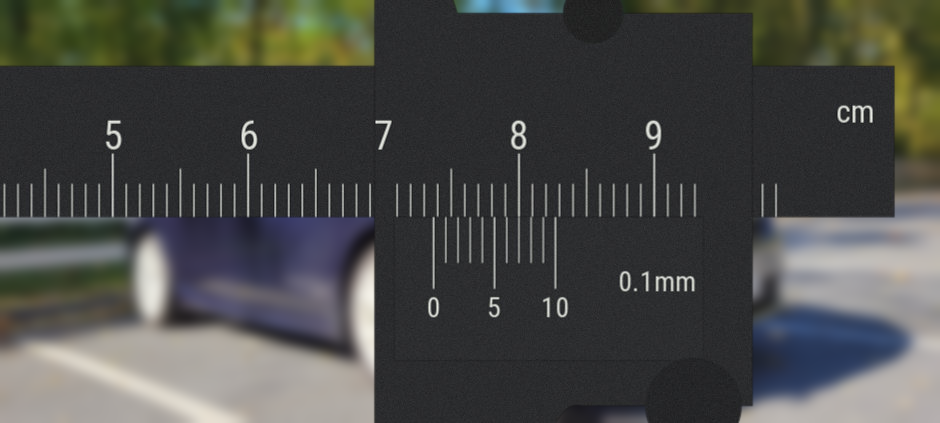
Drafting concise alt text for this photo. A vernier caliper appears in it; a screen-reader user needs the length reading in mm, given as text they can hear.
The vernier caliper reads 73.7 mm
